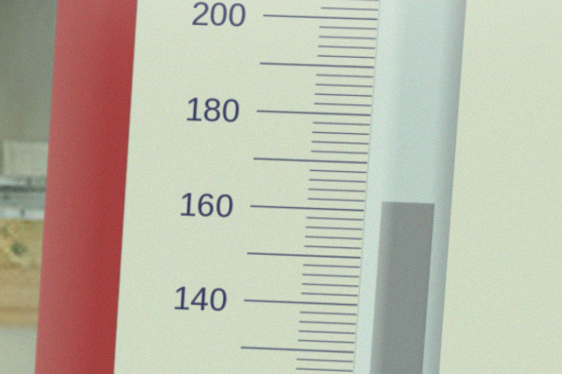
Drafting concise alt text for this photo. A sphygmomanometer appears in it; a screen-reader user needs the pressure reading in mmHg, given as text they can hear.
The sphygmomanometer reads 162 mmHg
